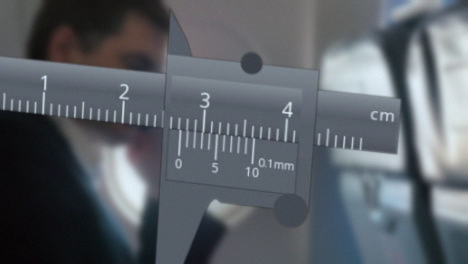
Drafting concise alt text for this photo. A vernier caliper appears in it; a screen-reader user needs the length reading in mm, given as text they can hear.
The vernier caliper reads 27.2 mm
